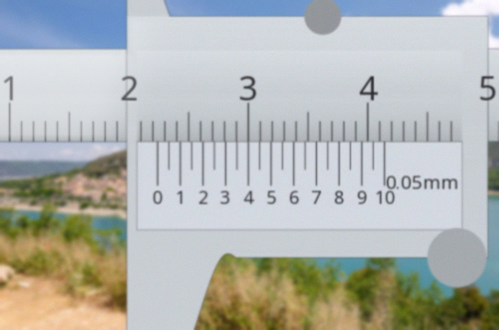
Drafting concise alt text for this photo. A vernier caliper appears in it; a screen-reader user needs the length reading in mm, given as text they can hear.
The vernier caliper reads 22.4 mm
